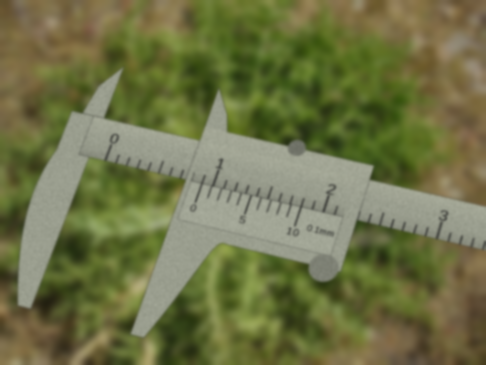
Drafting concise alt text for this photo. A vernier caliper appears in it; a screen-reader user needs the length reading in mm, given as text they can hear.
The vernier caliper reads 9.0 mm
